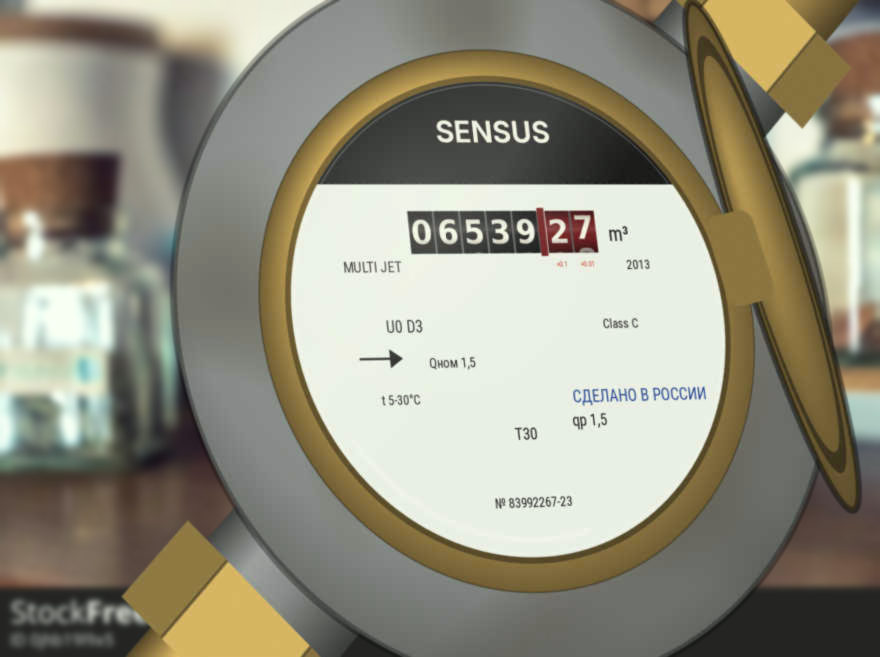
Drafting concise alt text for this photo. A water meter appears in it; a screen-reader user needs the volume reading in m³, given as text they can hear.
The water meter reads 6539.27 m³
